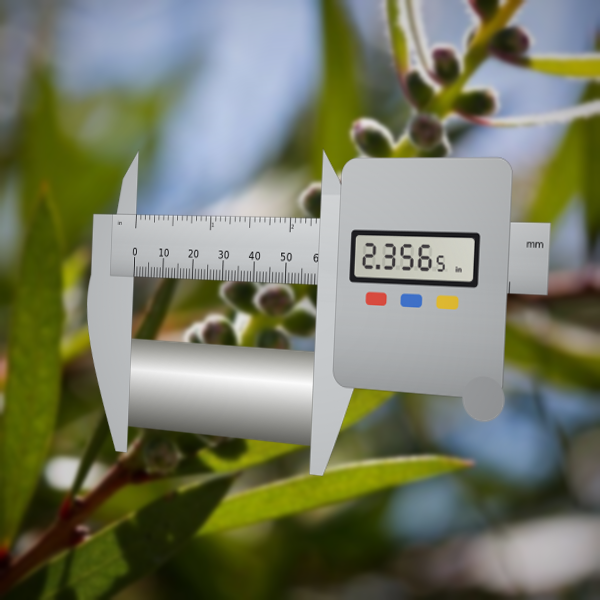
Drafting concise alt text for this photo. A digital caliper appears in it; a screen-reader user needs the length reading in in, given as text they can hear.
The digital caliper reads 2.3565 in
